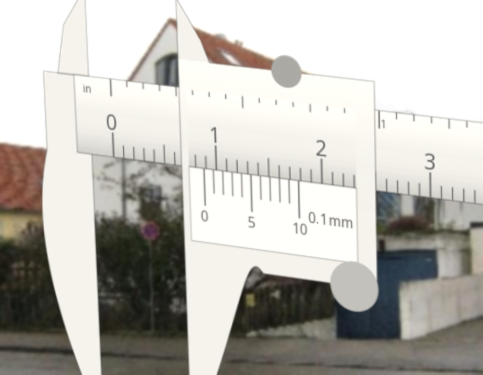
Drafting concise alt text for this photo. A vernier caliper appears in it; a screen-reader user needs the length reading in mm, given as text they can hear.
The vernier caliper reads 8.8 mm
